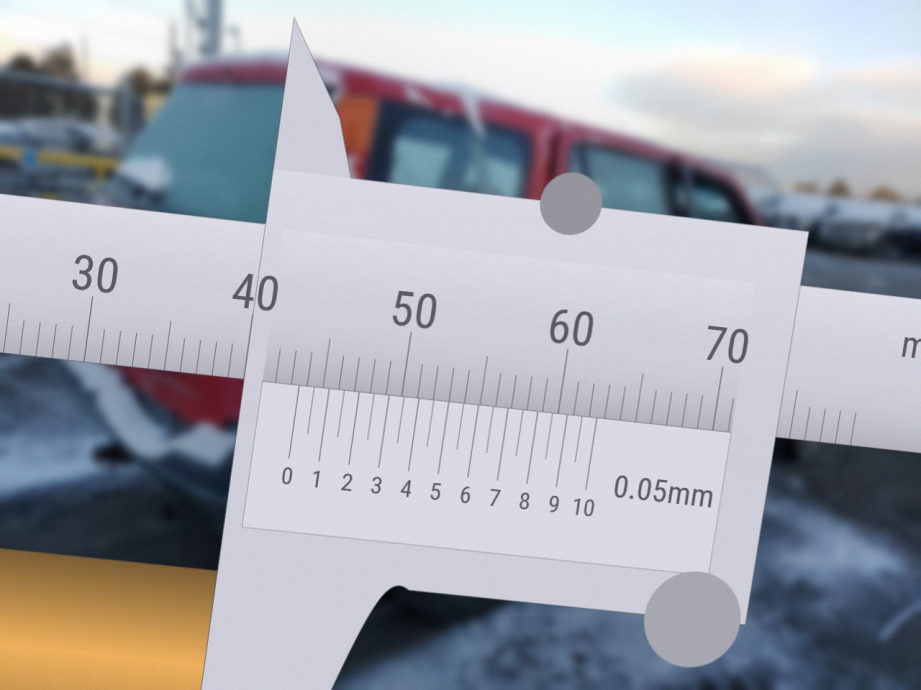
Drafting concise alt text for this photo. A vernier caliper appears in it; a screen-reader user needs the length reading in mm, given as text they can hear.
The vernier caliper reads 43.5 mm
